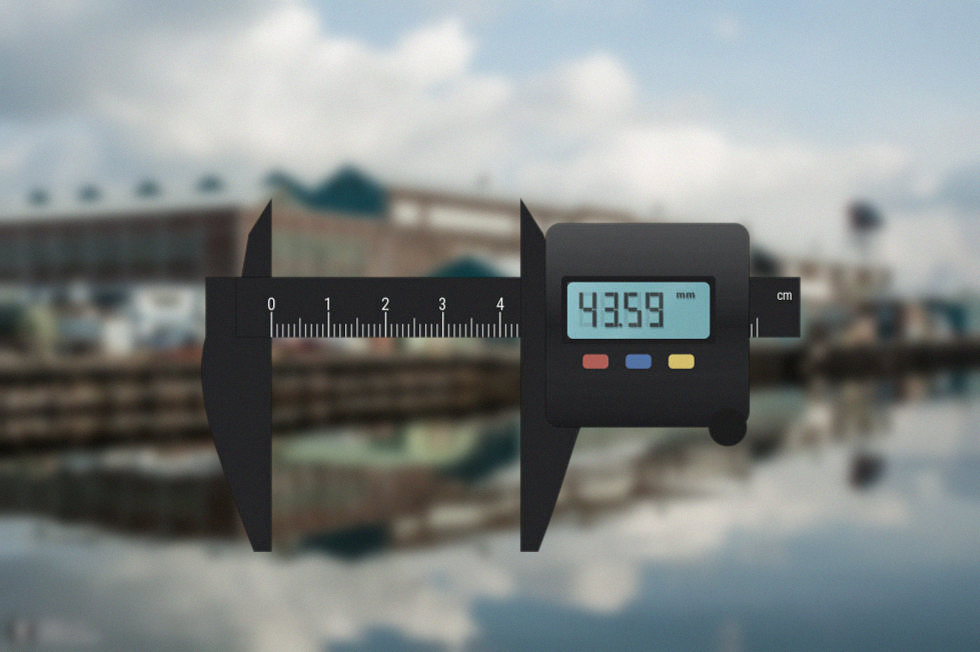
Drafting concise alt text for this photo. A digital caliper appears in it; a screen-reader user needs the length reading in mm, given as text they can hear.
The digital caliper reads 43.59 mm
